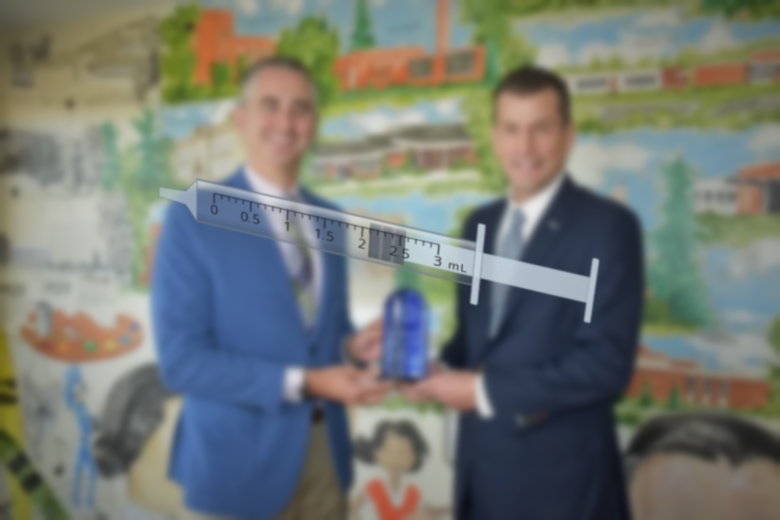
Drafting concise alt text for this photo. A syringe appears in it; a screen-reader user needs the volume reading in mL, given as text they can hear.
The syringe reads 2.1 mL
